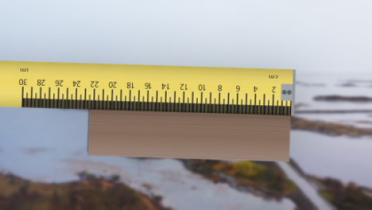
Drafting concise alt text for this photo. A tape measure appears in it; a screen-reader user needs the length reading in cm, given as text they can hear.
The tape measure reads 22.5 cm
